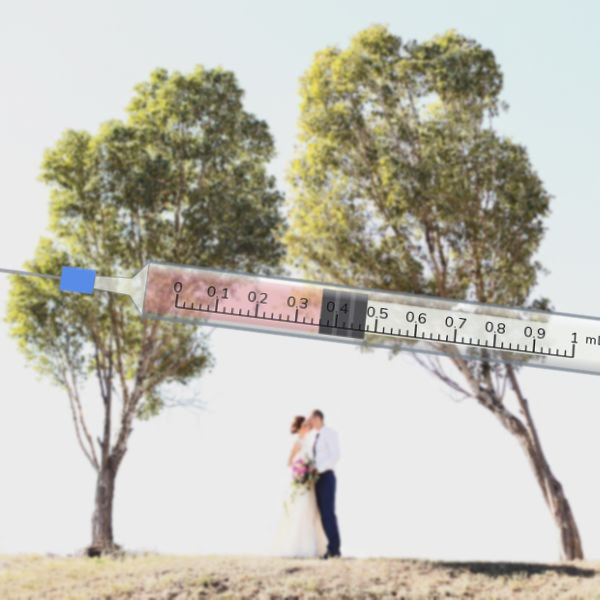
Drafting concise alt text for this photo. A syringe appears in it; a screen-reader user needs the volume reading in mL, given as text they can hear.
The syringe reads 0.36 mL
